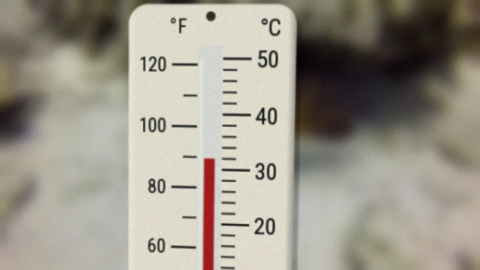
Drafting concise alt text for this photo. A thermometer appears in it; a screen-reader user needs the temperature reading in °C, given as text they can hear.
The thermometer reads 32 °C
